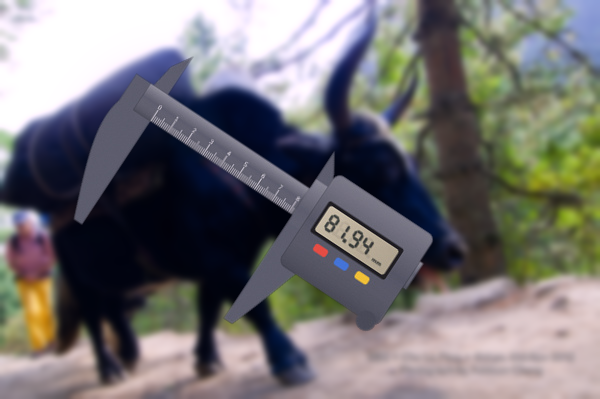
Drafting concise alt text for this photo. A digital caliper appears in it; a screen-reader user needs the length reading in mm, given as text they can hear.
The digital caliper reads 81.94 mm
